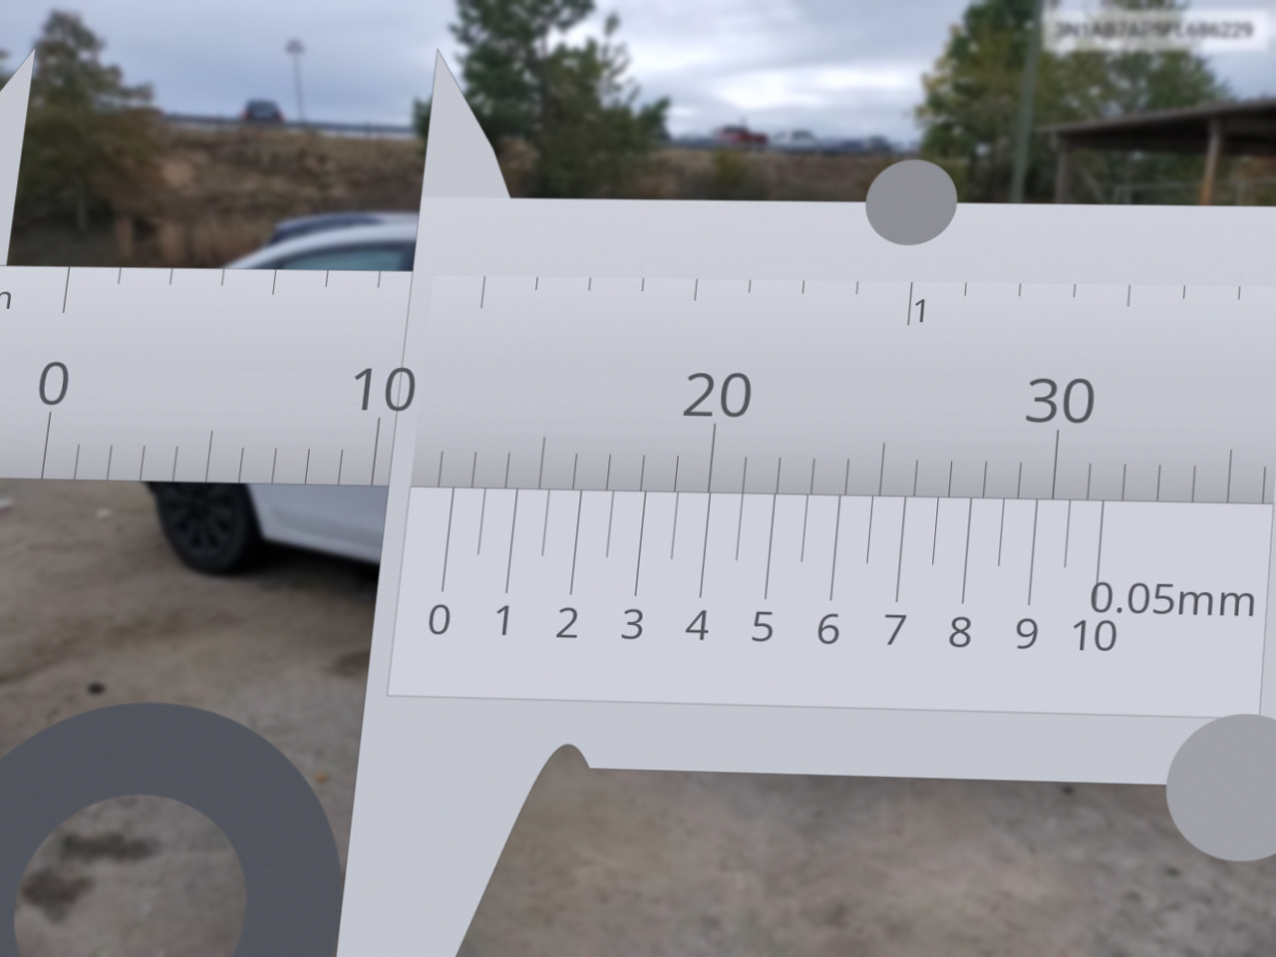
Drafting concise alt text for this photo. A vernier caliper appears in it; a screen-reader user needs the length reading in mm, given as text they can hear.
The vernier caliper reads 12.45 mm
